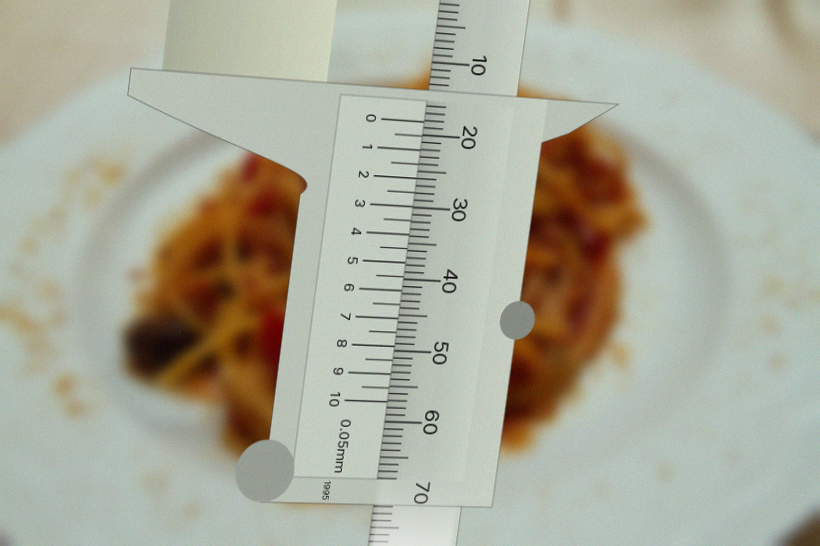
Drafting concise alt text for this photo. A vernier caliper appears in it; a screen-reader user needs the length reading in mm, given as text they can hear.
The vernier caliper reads 18.2 mm
